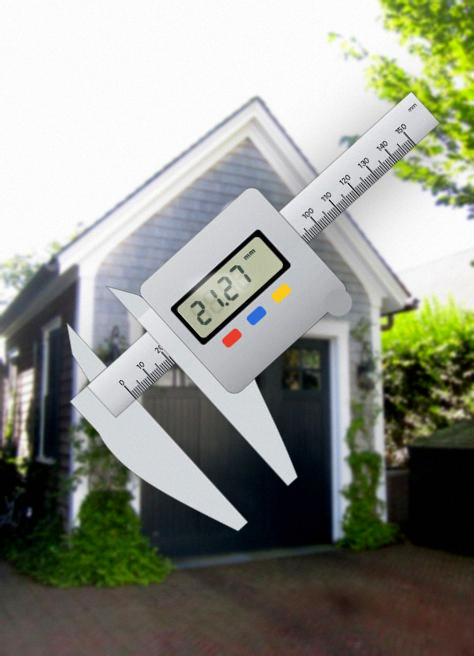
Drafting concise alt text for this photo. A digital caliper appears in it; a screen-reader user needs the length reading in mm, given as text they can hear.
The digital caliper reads 21.27 mm
